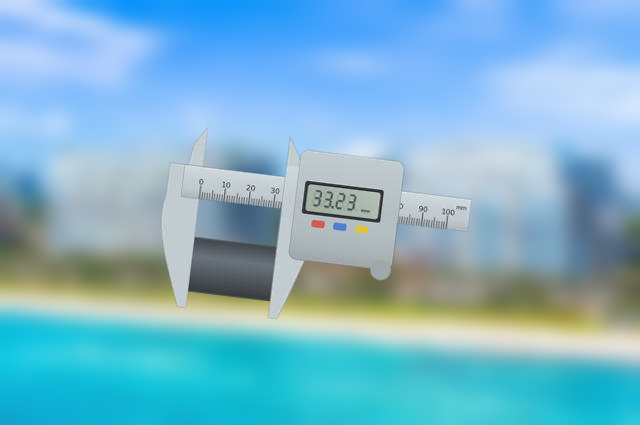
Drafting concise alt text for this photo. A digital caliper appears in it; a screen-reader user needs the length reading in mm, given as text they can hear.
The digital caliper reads 33.23 mm
